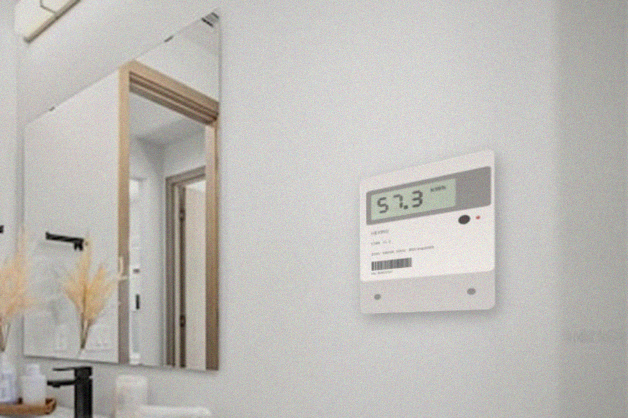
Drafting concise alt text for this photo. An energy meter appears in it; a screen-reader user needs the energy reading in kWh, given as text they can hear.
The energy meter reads 57.3 kWh
